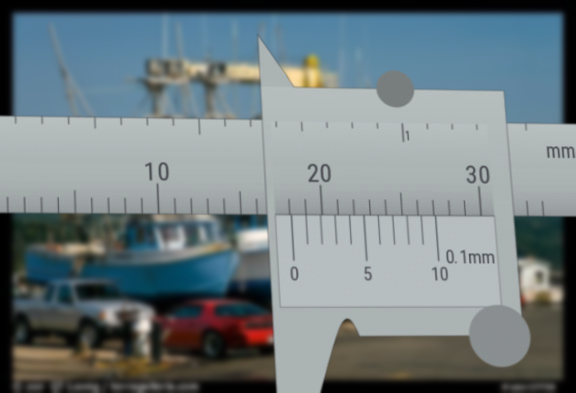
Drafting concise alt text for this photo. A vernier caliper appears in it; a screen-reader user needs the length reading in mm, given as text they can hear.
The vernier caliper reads 18.1 mm
